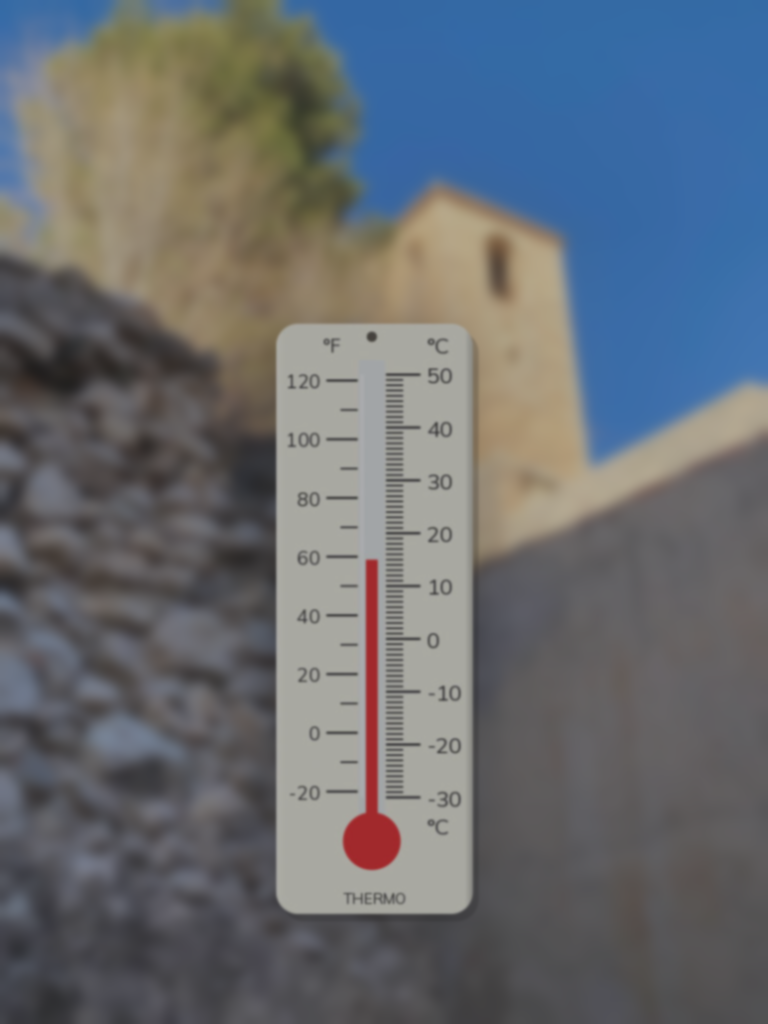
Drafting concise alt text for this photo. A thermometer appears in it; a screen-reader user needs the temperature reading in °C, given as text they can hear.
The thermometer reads 15 °C
